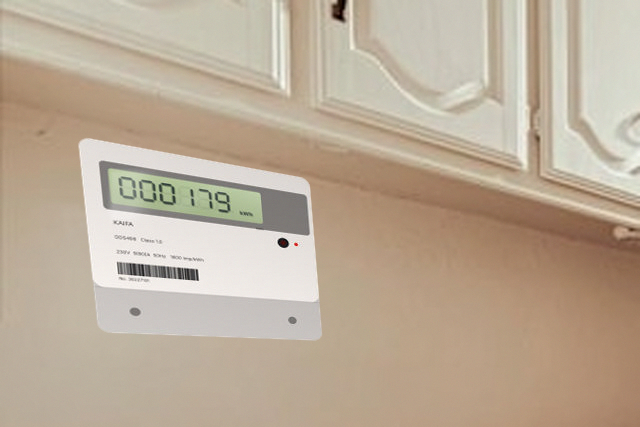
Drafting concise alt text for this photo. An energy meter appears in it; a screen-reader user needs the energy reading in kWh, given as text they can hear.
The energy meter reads 179 kWh
